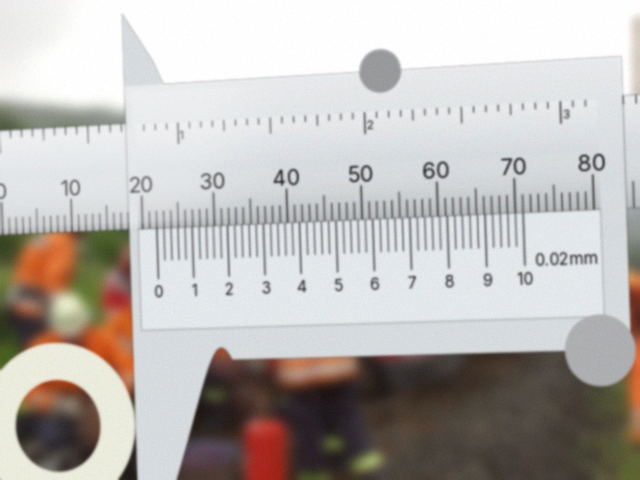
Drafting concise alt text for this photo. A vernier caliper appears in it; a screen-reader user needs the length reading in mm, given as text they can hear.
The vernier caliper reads 22.0 mm
